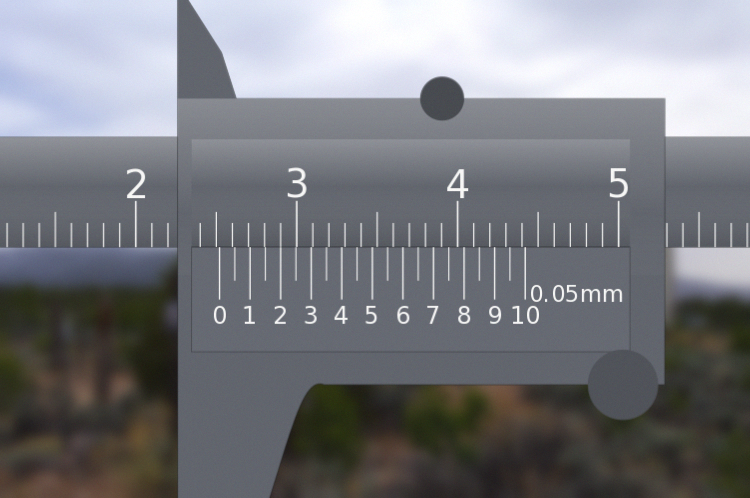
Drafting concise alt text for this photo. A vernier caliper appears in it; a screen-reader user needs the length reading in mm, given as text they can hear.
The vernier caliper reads 25.2 mm
